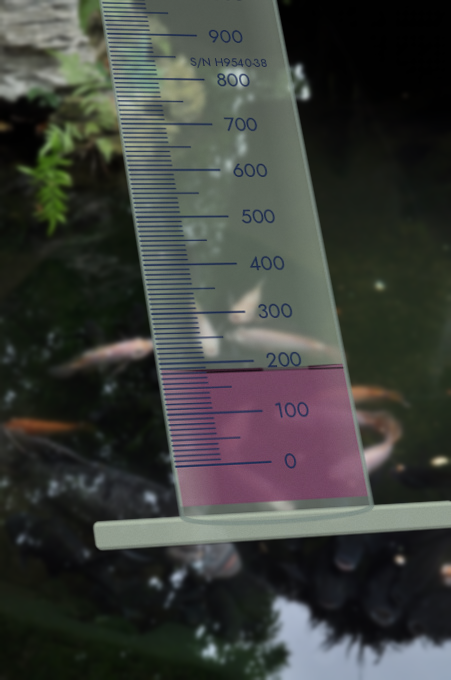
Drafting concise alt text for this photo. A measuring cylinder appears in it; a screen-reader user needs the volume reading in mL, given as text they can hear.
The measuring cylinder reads 180 mL
